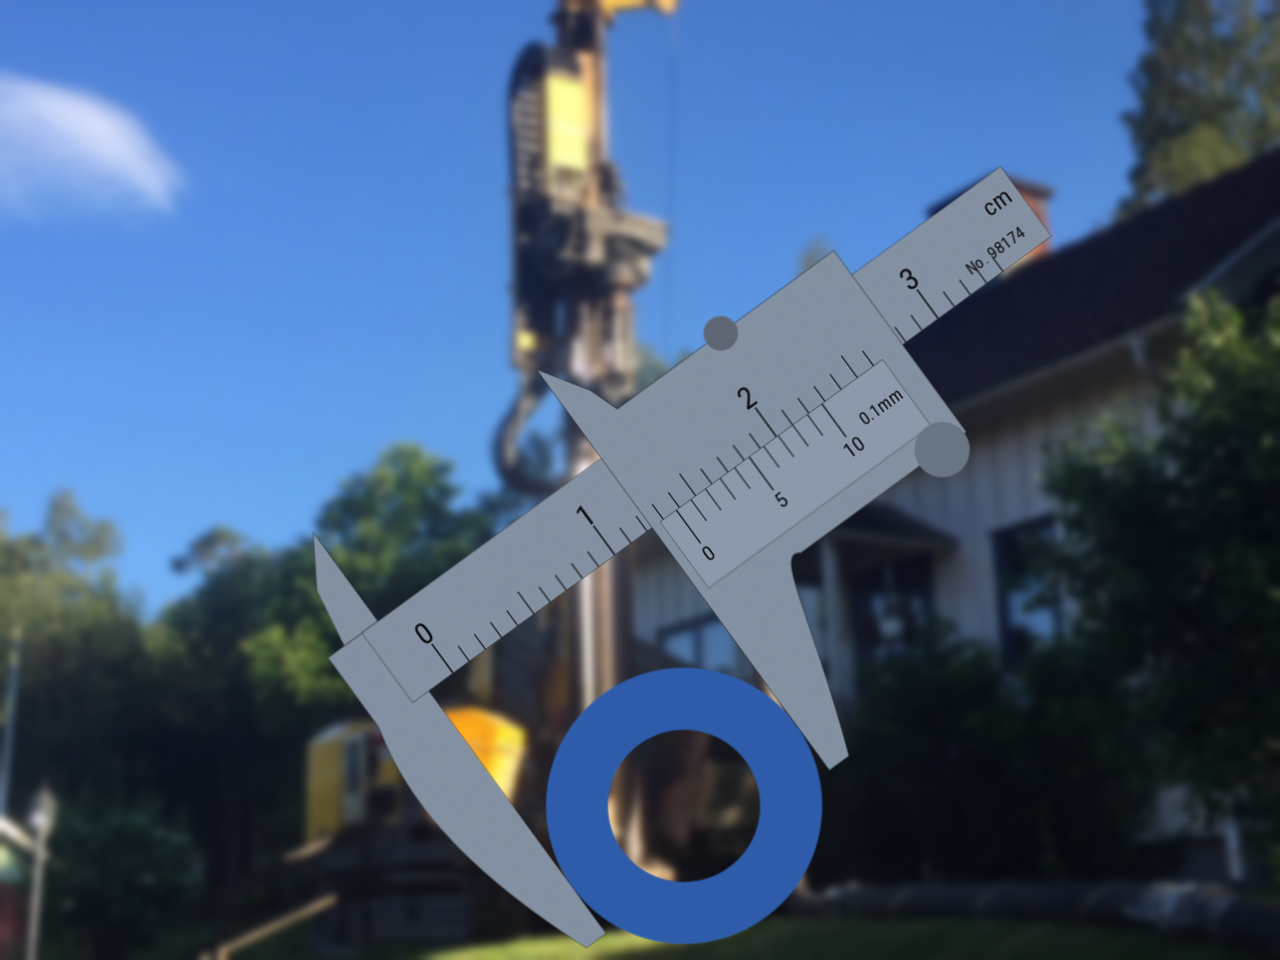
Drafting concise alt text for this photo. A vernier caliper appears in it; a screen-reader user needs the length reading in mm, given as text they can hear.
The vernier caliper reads 13.8 mm
